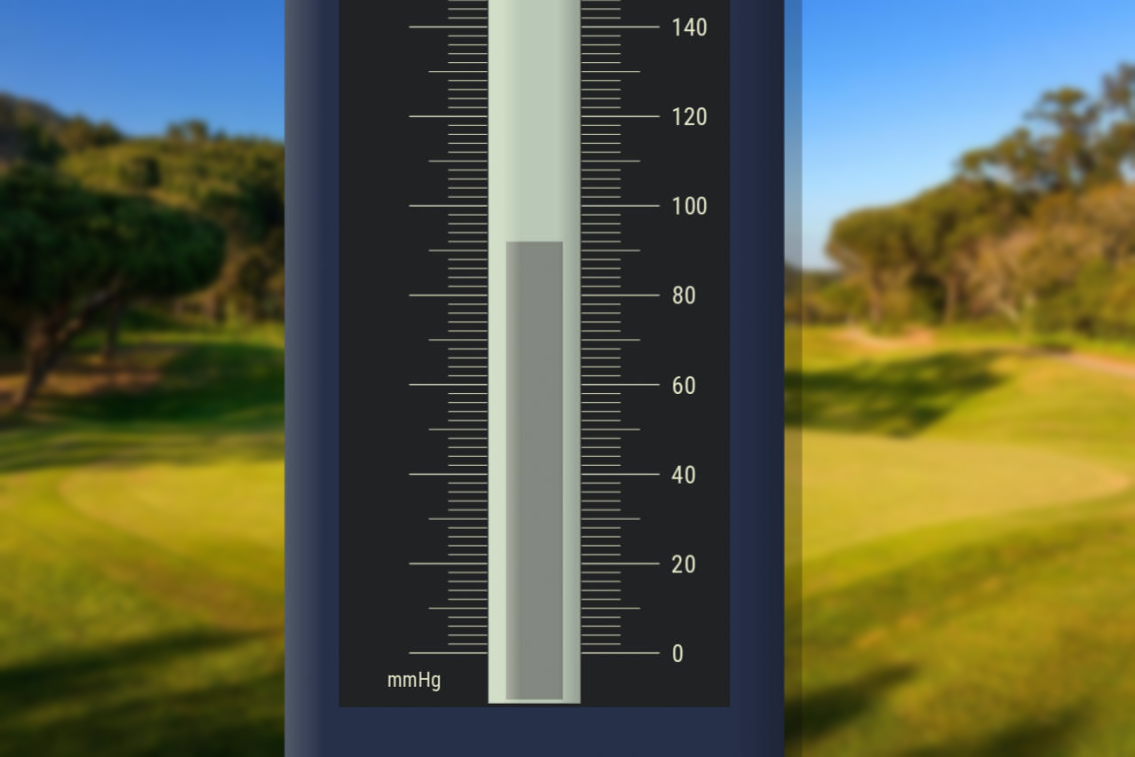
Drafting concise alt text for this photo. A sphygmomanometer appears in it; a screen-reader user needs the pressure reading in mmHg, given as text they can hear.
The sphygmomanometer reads 92 mmHg
